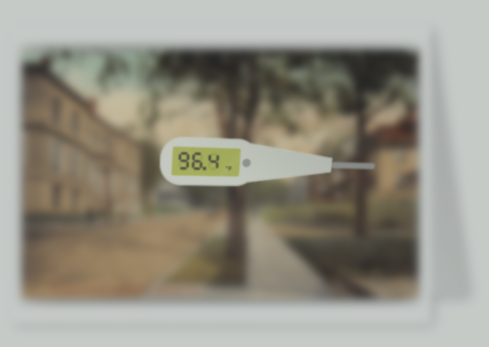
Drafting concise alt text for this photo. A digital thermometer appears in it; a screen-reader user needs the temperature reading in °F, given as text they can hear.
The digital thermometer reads 96.4 °F
